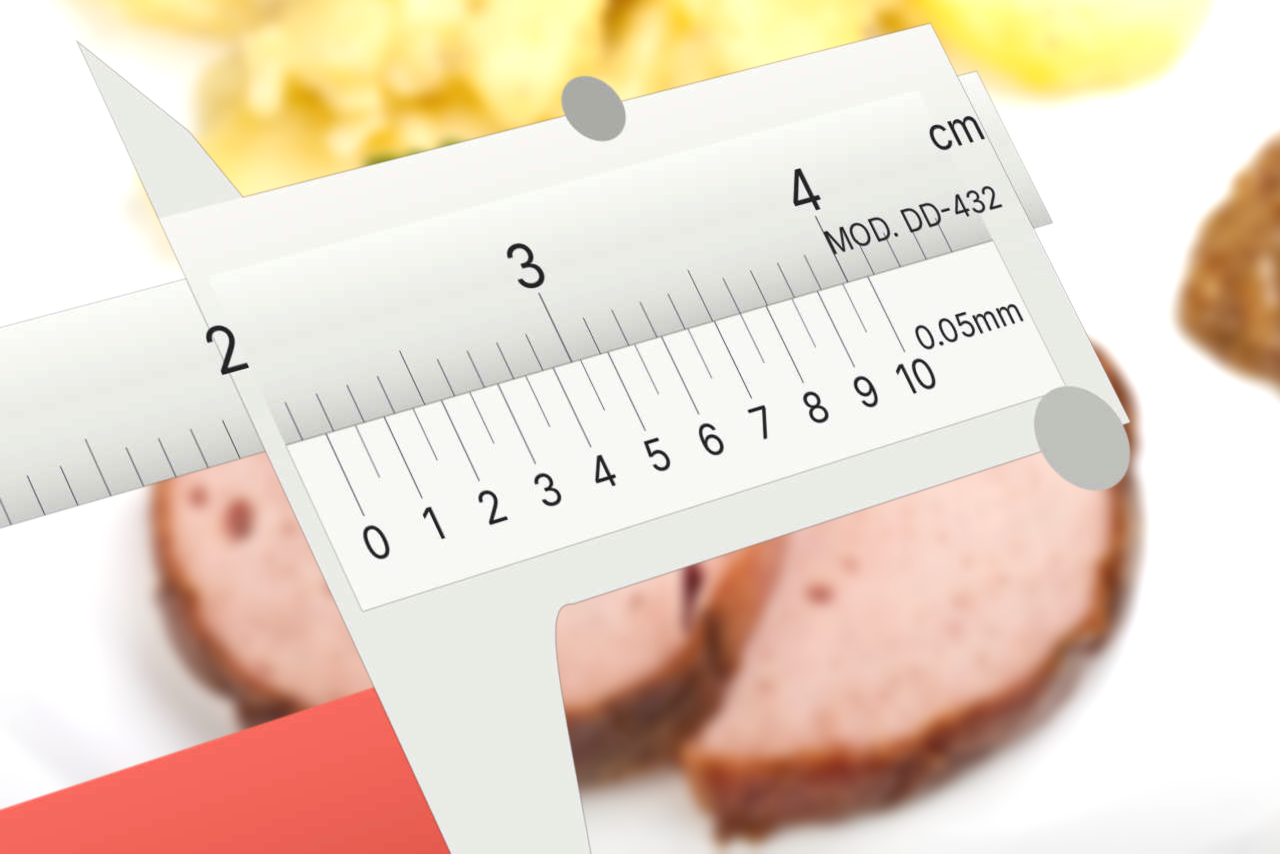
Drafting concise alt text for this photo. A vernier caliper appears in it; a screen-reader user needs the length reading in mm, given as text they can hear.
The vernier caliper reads 21.75 mm
